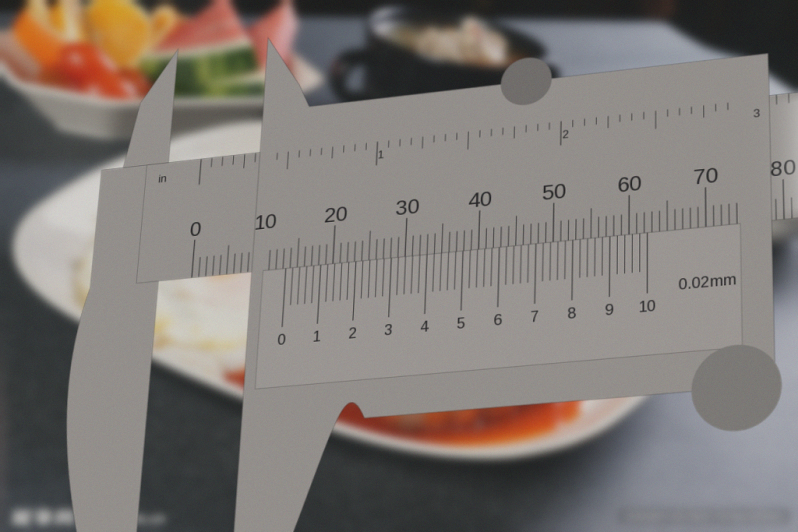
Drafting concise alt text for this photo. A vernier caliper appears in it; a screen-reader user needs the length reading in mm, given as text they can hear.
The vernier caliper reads 13.4 mm
